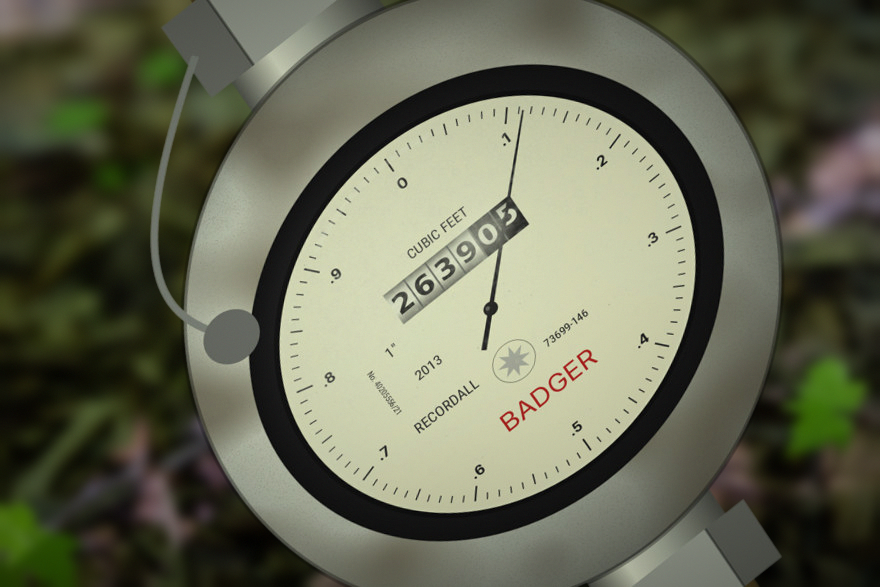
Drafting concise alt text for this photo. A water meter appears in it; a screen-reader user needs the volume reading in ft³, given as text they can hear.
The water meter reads 263905.11 ft³
